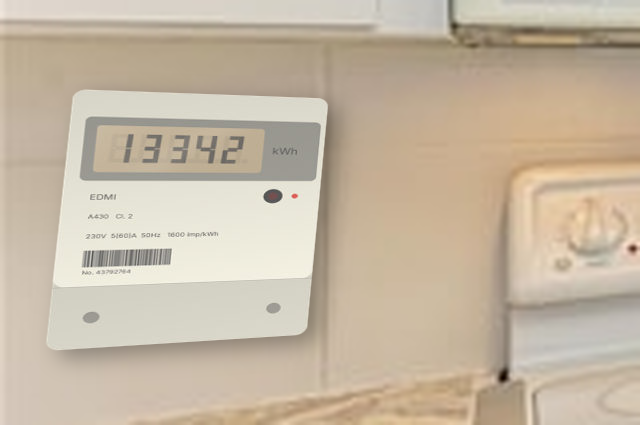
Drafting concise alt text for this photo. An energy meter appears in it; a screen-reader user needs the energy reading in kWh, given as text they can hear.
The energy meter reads 13342 kWh
